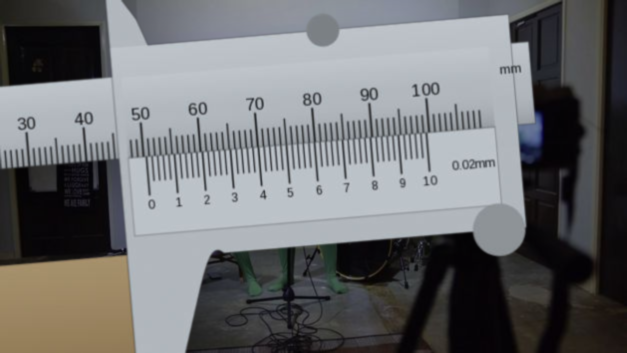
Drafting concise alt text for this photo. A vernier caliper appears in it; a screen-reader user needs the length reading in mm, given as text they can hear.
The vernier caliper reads 50.5 mm
